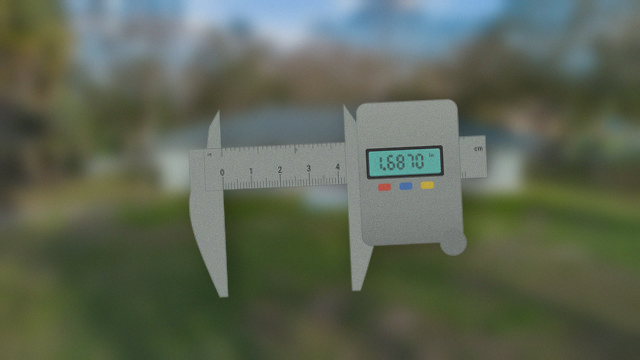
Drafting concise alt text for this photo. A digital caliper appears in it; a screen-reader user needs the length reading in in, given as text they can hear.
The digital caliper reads 1.6870 in
